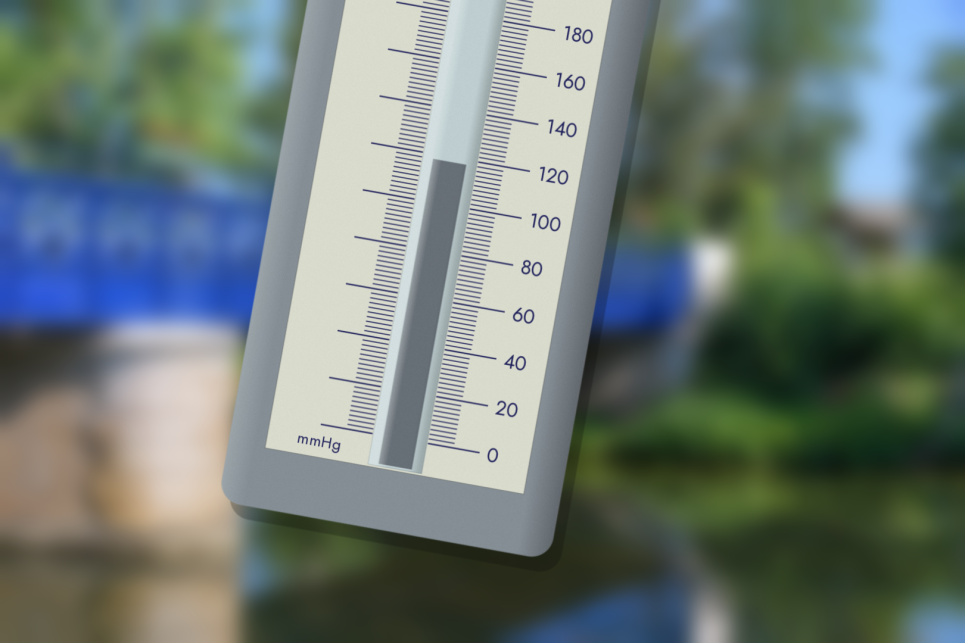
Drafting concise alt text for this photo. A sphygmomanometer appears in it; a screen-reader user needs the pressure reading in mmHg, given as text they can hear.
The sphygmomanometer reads 118 mmHg
